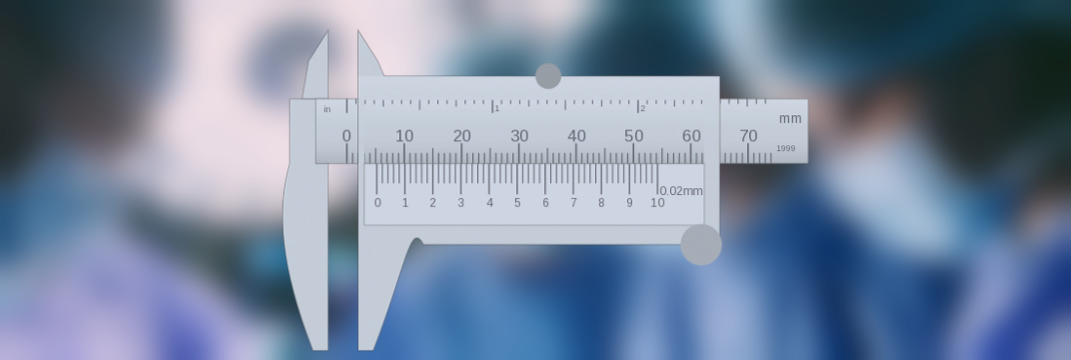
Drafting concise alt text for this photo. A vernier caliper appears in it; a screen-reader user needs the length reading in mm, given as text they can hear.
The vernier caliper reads 5.2 mm
